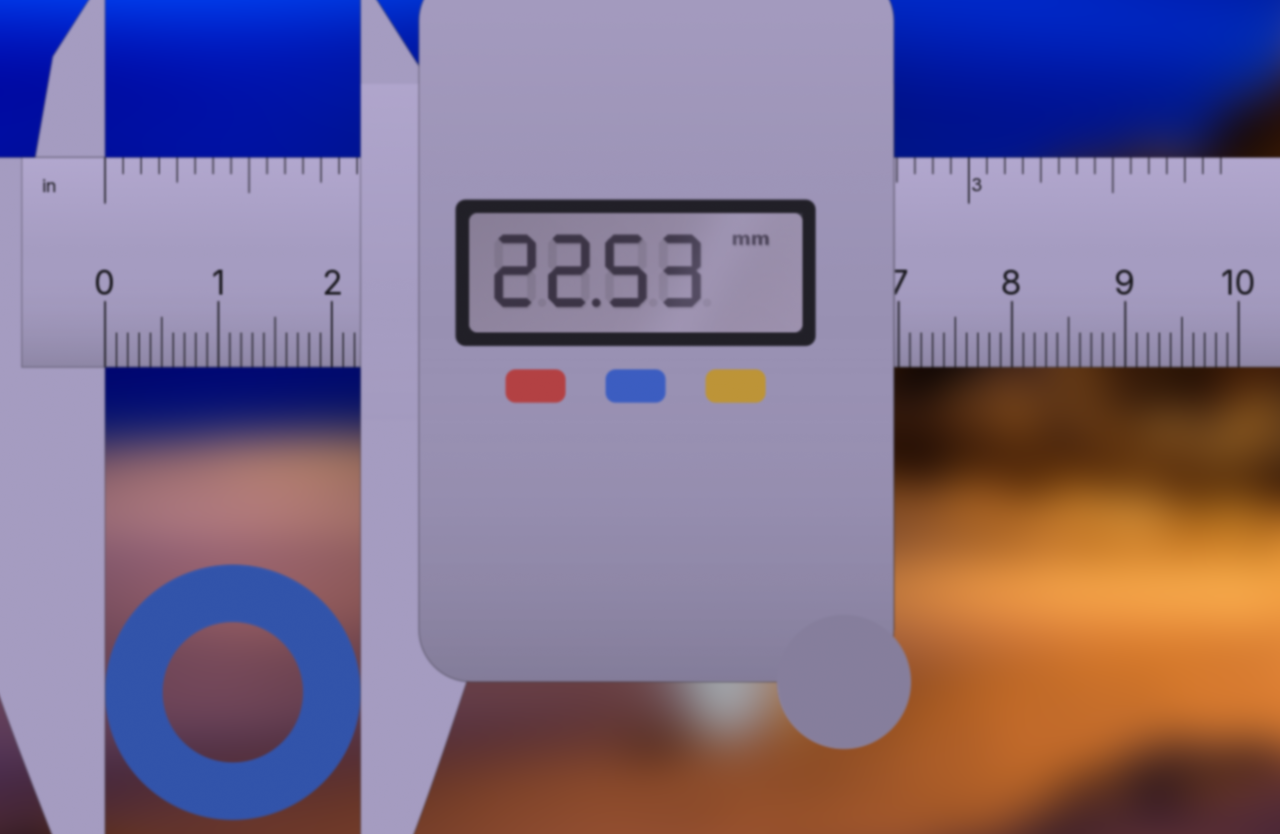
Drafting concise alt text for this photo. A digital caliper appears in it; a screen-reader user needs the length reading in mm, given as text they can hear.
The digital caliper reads 22.53 mm
